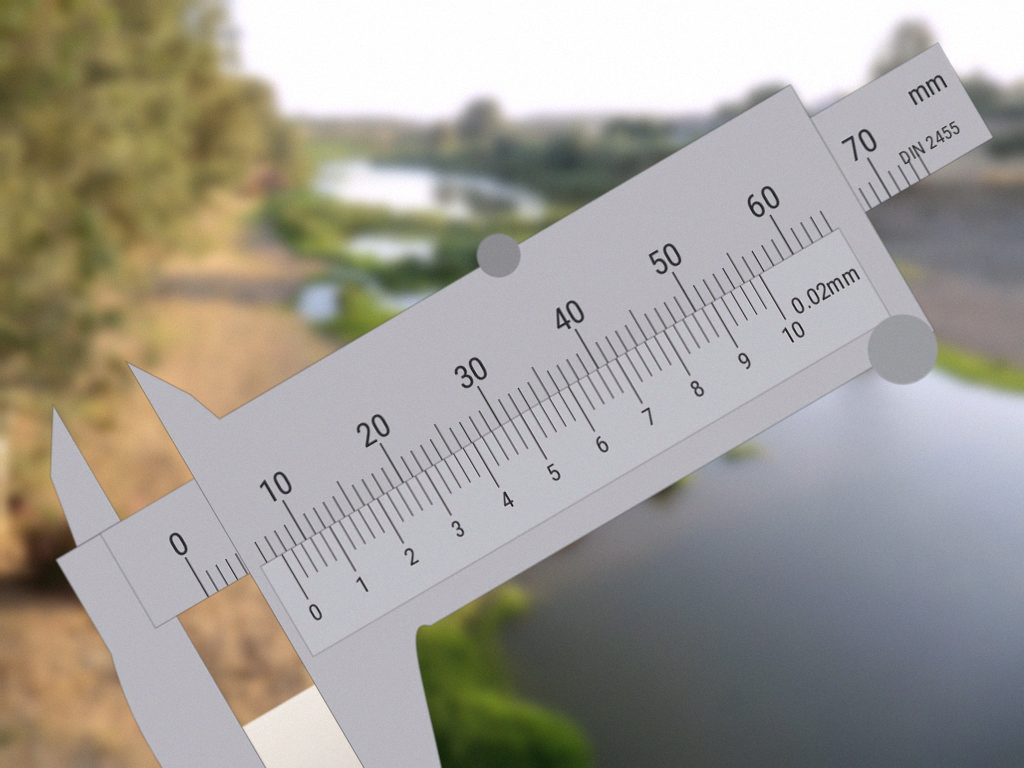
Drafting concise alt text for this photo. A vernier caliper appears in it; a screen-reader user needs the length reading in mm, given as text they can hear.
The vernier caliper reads 7.5 mm
